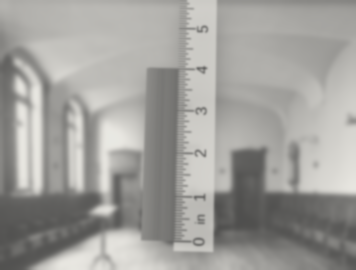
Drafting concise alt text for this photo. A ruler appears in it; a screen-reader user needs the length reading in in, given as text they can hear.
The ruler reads 4 in
